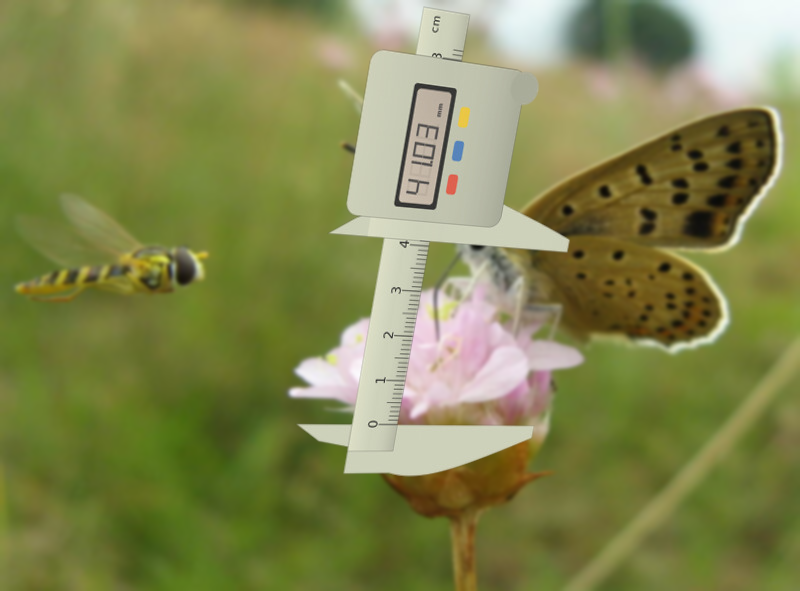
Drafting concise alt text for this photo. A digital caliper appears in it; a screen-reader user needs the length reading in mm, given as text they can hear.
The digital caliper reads 41.03 mm
